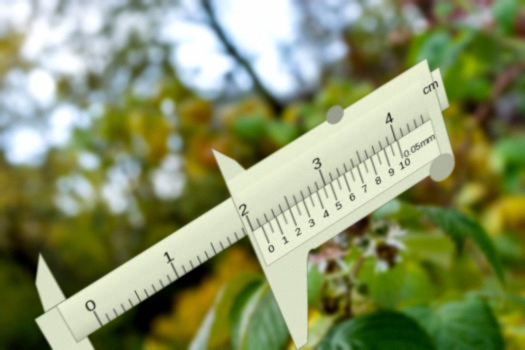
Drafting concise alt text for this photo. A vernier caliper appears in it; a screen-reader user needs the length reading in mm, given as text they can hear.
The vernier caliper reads 21.2 mm
